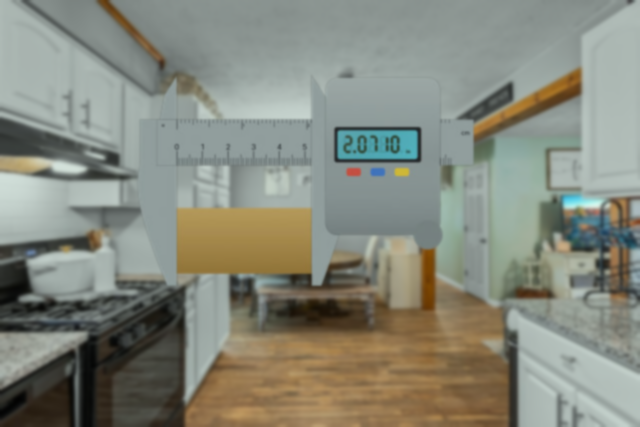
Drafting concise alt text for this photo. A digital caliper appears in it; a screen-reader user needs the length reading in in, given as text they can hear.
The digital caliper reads 2.0710 in
